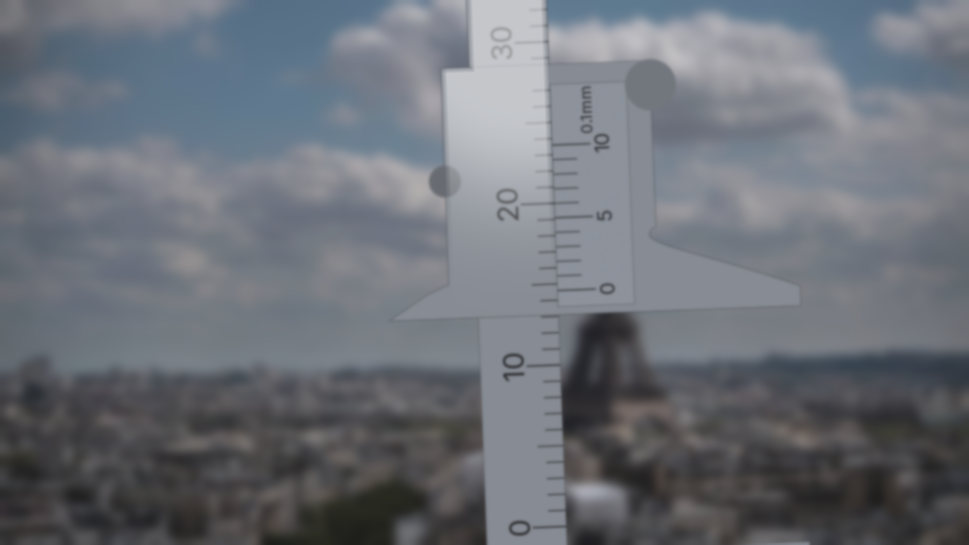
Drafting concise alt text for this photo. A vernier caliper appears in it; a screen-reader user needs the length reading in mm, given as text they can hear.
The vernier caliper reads 14.6 mm
